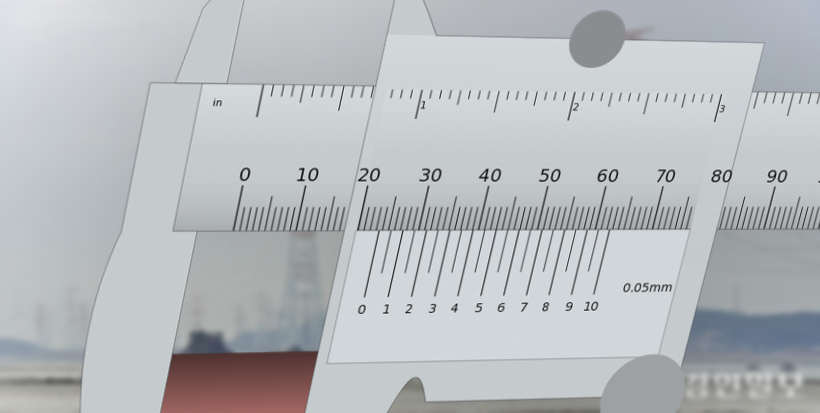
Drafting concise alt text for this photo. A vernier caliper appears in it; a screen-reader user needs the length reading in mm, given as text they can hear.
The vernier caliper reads 23.5 mm
